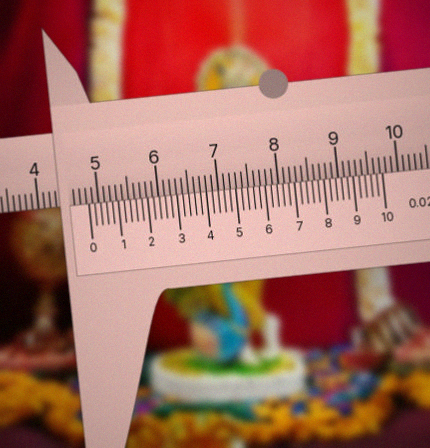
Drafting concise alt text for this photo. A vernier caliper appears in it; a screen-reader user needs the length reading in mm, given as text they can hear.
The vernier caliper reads 48.4 mm
